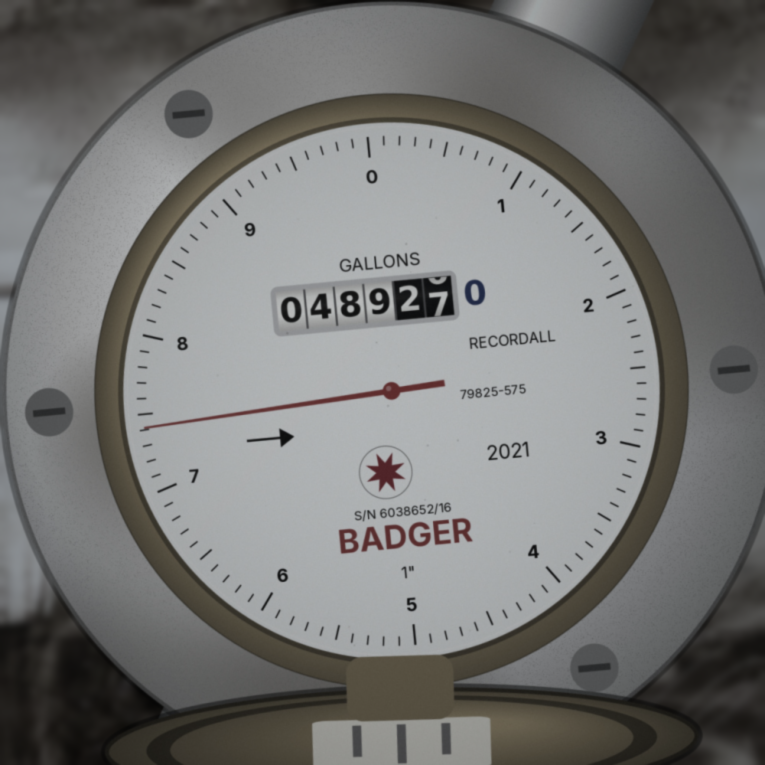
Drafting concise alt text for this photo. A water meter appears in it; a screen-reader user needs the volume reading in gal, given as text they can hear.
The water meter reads 489267.4 gal
